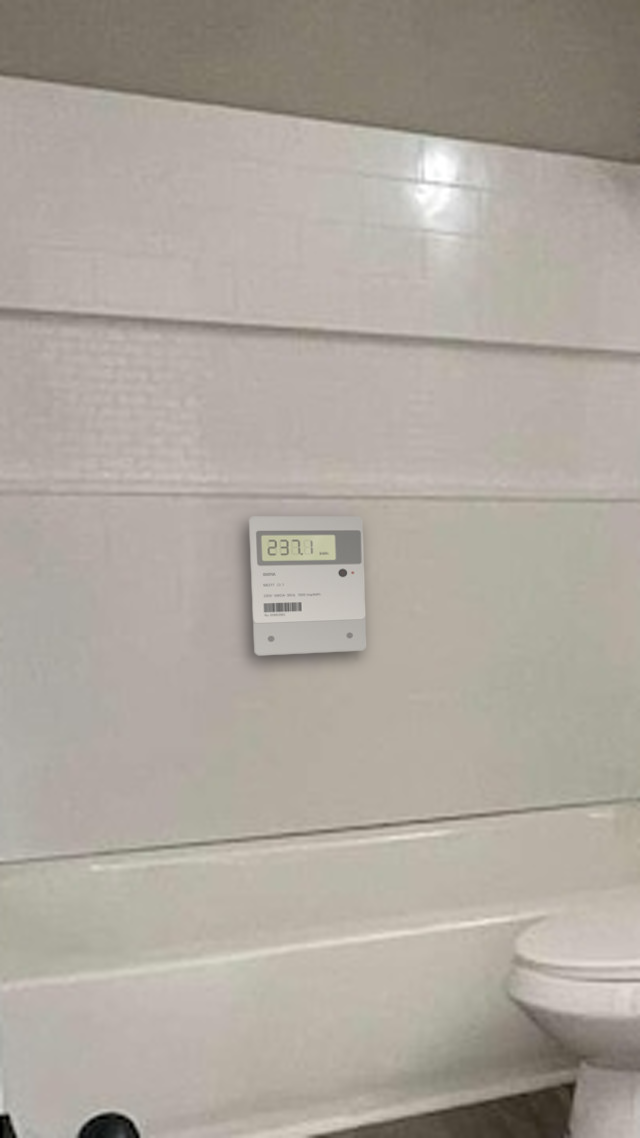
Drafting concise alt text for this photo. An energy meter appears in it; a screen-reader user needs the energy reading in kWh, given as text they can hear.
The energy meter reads 237.1 kWh
